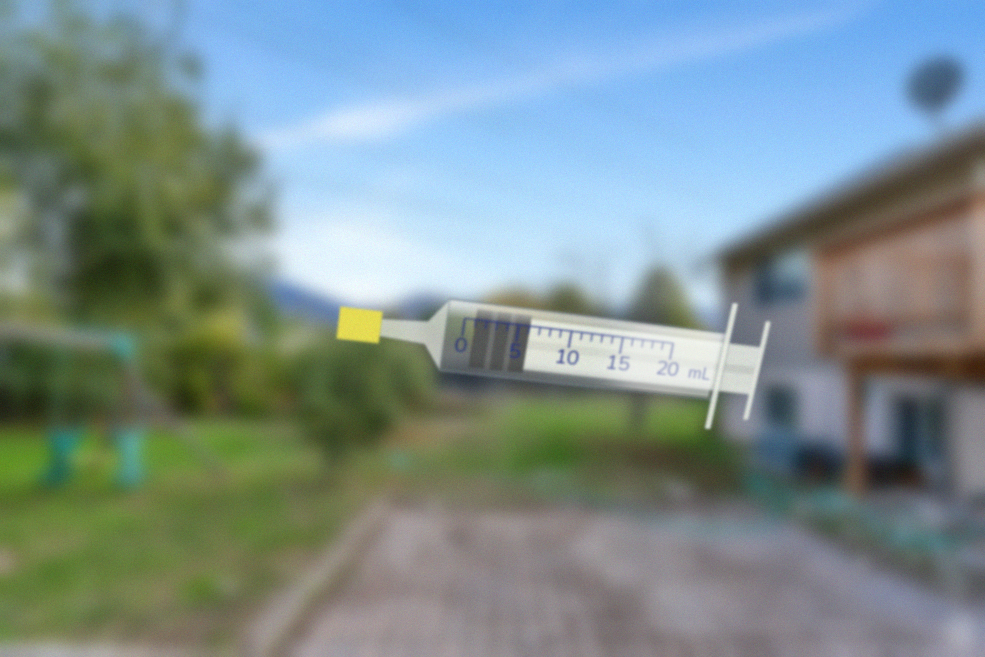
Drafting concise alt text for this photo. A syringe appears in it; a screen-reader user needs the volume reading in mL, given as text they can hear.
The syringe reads 1 mL
